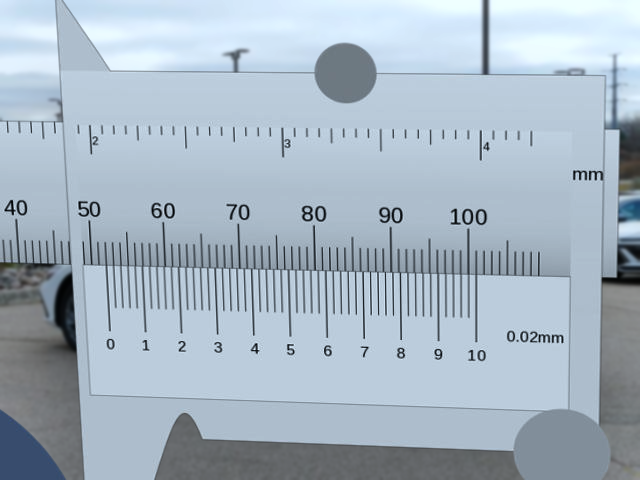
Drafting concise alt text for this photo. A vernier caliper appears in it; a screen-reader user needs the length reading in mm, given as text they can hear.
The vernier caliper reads 52.0 mm
